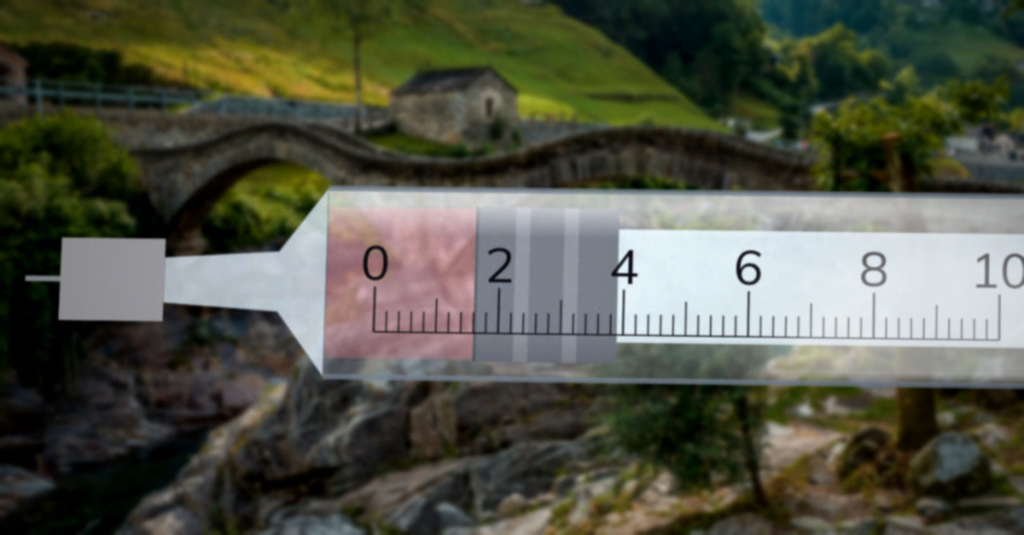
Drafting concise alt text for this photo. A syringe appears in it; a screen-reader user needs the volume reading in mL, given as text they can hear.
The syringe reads 1.6 mL
